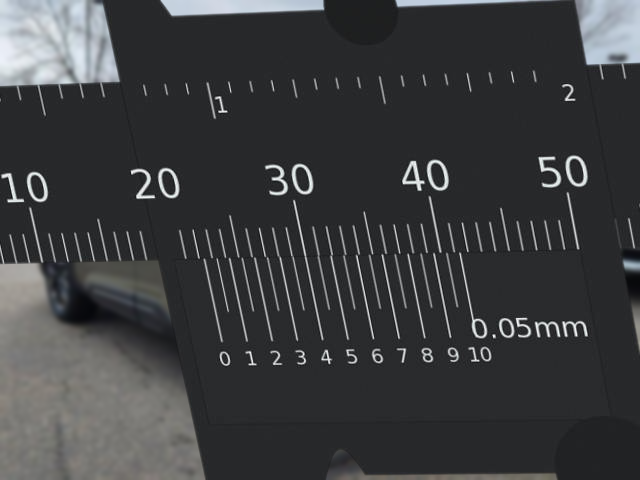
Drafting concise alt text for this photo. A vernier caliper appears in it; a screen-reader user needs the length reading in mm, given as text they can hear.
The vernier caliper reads 22.4 mm
